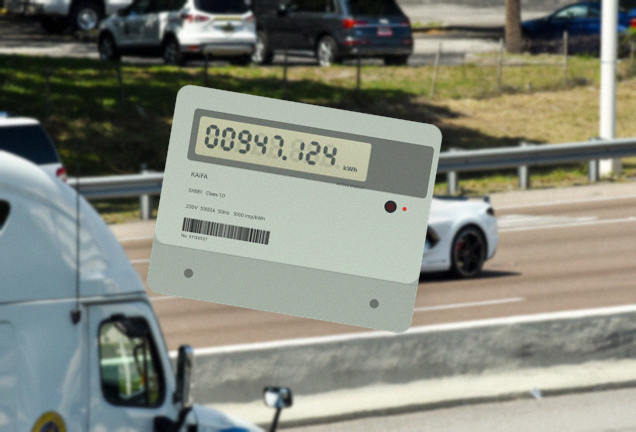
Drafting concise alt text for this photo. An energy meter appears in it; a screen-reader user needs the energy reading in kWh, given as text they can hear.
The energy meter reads 947.124 kWh
